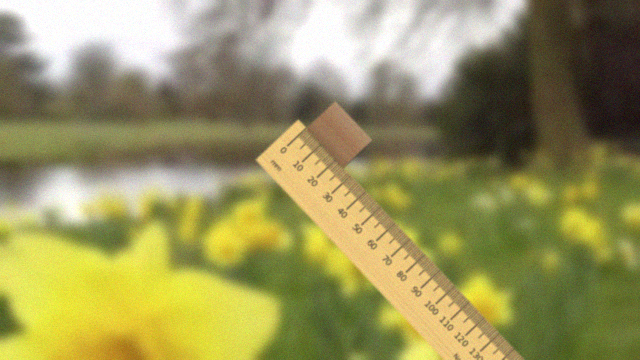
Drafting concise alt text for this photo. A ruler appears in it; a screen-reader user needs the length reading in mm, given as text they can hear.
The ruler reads 25 mm
